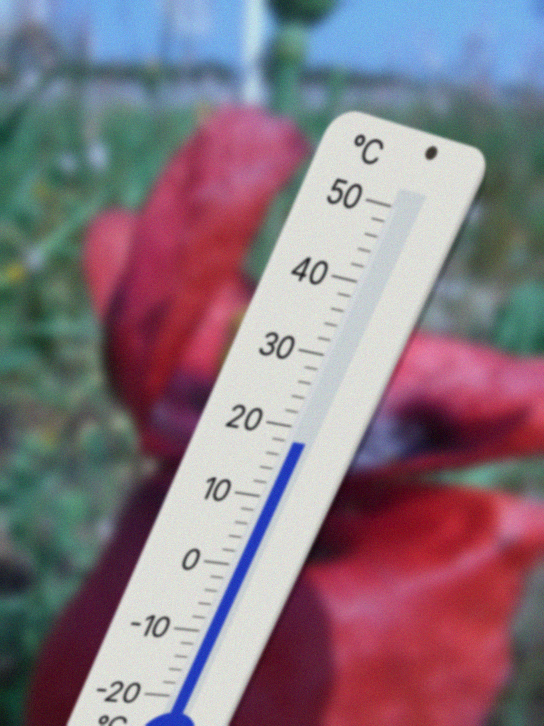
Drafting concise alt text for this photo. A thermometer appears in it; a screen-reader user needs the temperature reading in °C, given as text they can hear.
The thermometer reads 18 °C
